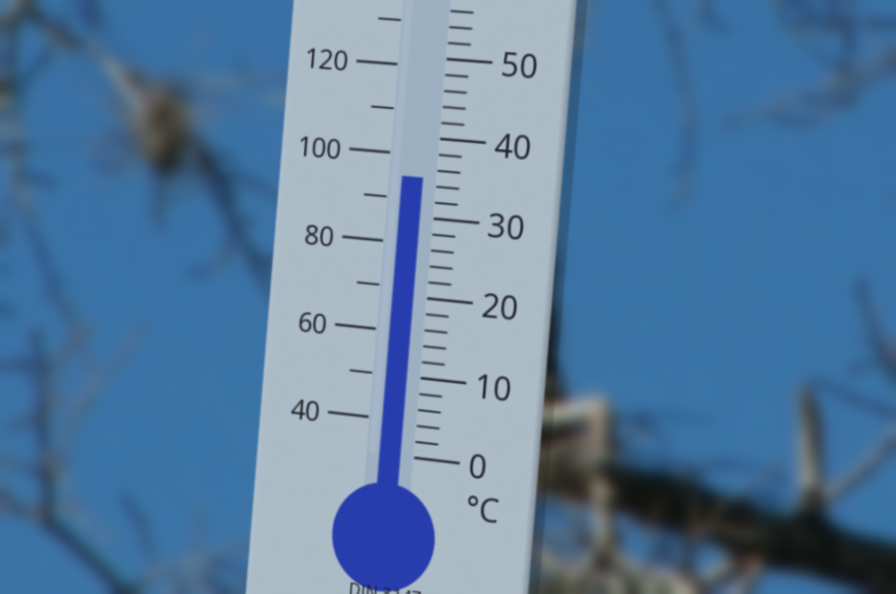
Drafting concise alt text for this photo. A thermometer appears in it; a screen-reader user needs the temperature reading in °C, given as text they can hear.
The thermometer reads 35 °C
